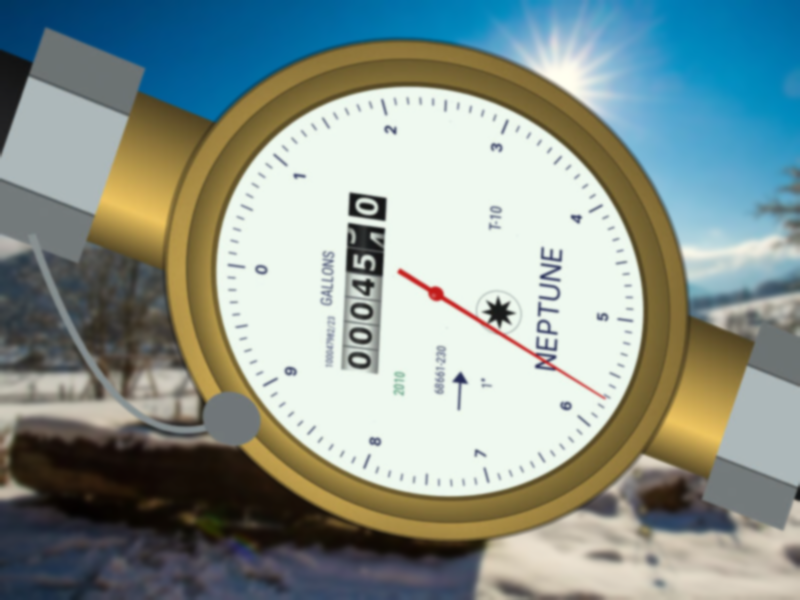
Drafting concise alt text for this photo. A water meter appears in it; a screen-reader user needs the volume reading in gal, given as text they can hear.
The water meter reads 4535.7 gal
